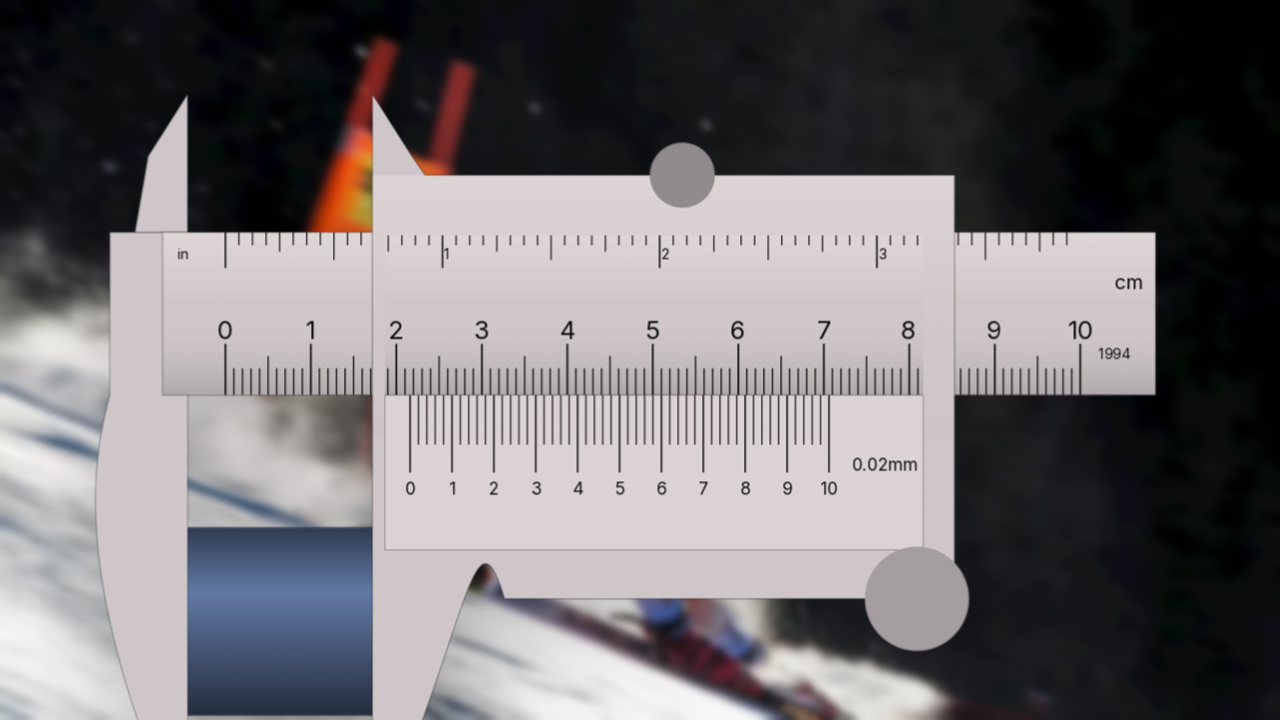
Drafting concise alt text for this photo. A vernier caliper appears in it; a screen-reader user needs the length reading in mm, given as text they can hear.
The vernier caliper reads 21.6 mm
